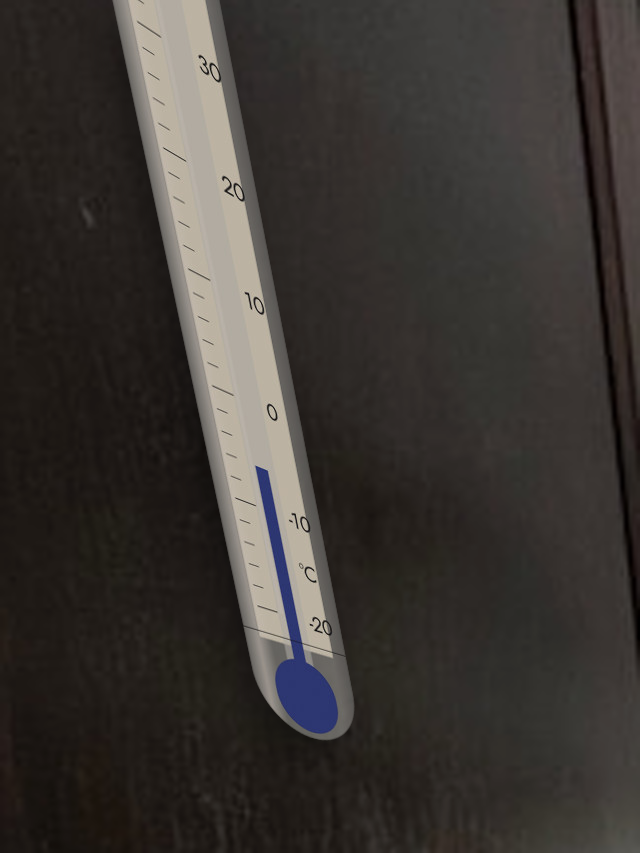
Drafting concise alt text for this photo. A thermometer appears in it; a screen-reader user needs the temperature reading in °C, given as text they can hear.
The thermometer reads -6 °C
